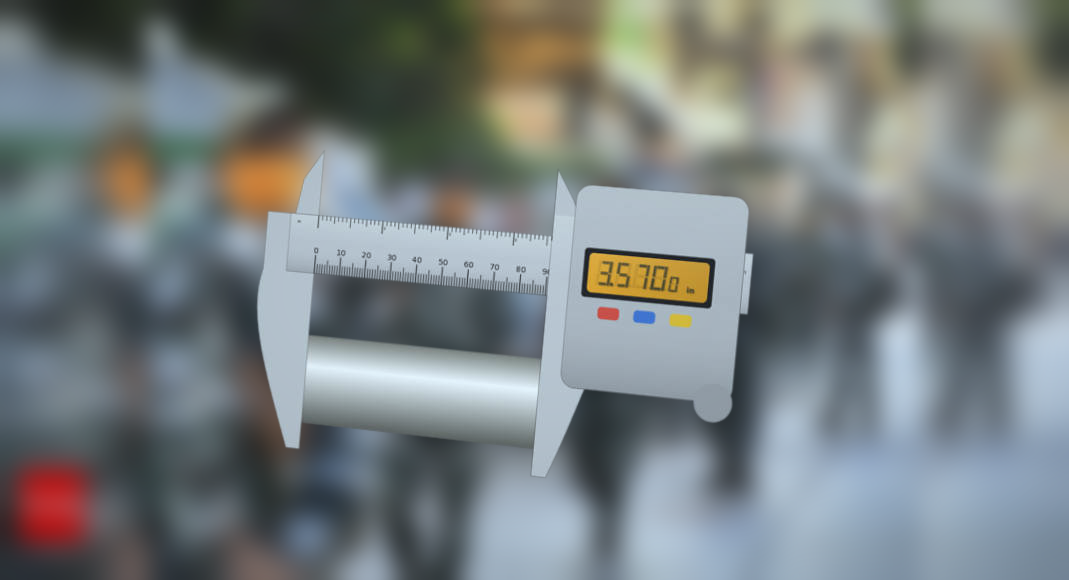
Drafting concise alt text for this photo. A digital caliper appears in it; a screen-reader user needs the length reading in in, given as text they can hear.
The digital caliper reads 3.5700 in
